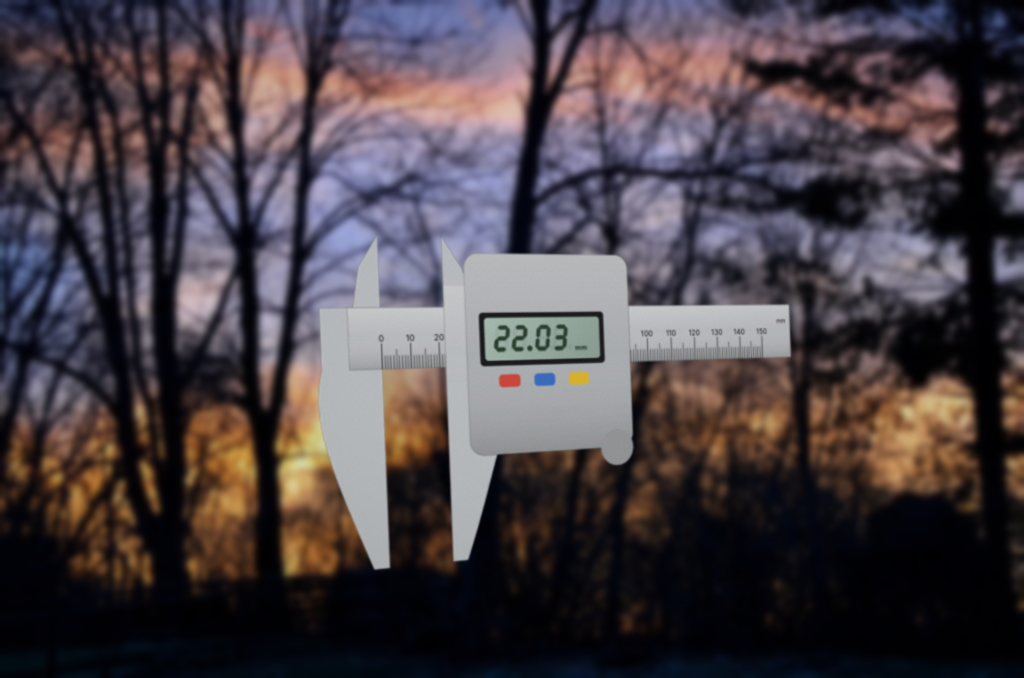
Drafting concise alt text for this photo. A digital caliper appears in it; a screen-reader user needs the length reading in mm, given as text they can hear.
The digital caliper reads 22.03 mm
